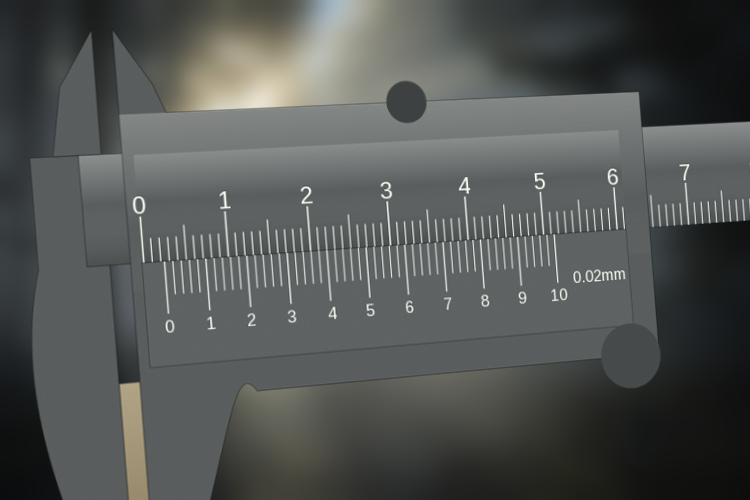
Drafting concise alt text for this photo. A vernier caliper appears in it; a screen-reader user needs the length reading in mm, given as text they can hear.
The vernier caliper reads 2.4 mm
